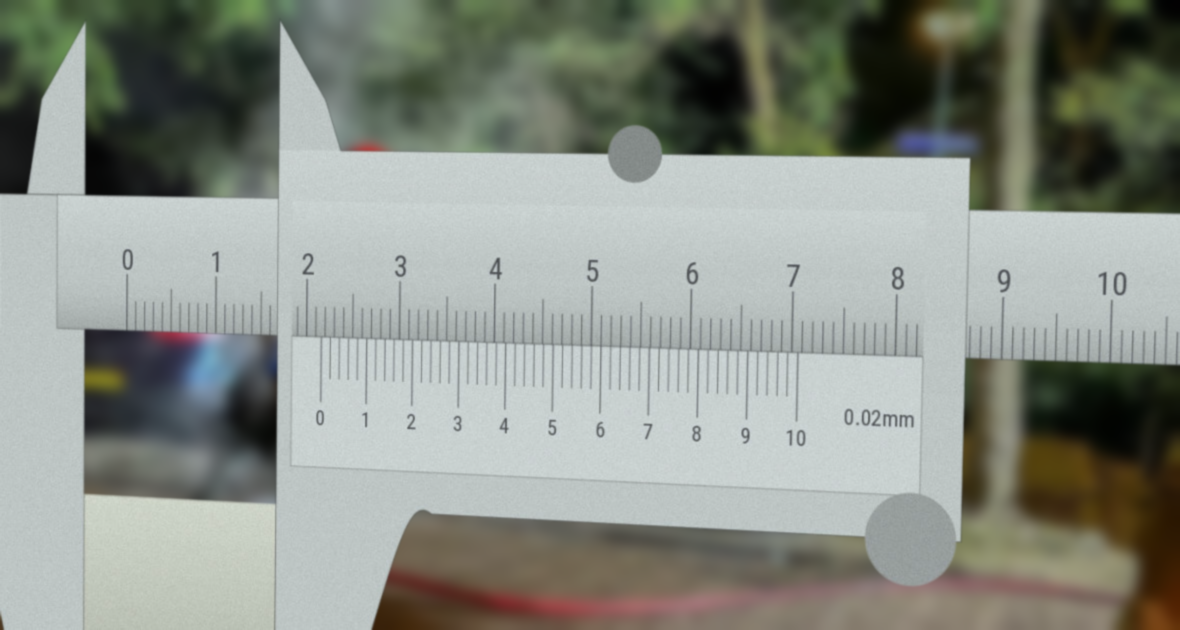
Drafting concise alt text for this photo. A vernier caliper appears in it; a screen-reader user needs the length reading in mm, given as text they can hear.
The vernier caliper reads 21.6 mm
